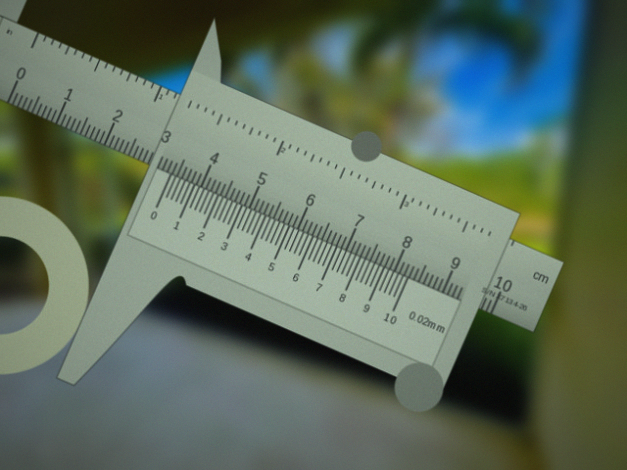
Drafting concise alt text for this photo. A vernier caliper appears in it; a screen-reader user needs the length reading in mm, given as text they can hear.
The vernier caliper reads 33.8 mm
